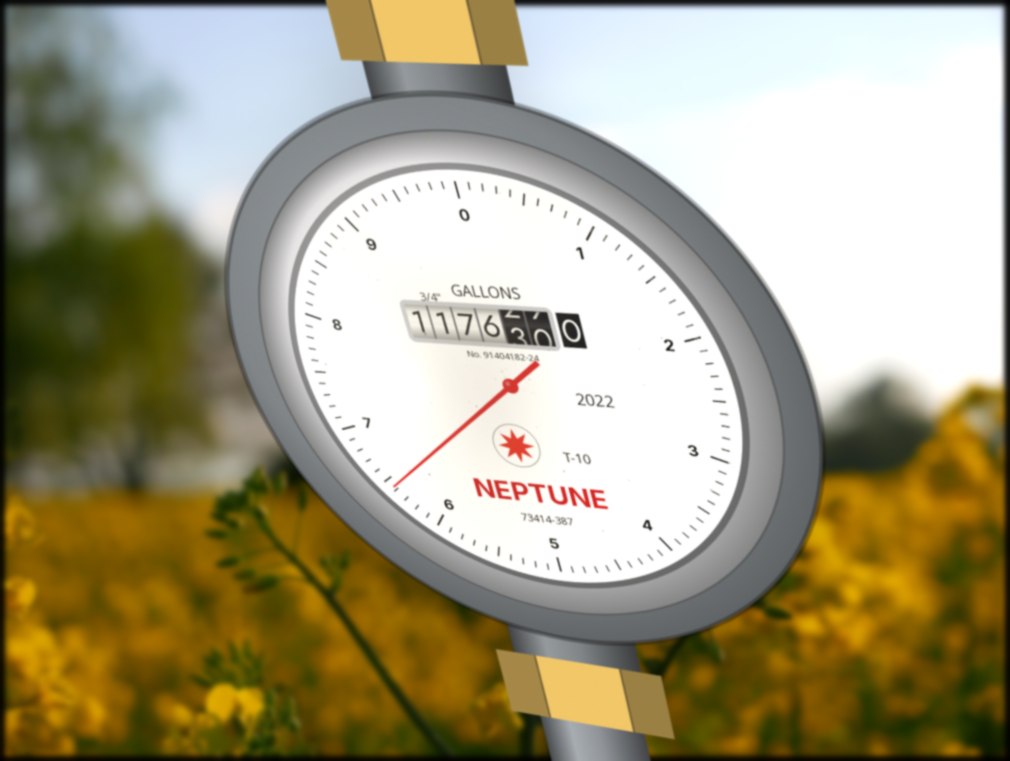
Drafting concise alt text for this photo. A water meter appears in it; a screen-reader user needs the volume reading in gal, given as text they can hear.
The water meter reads 1176296.4 gal
